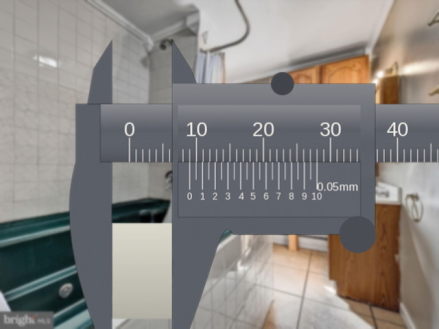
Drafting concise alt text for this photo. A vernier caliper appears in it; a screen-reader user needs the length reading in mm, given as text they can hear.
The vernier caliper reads 9.0 mm
